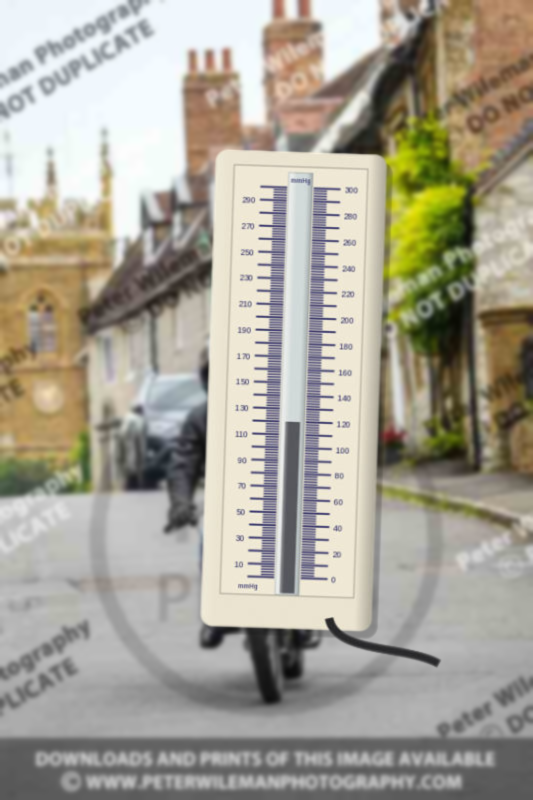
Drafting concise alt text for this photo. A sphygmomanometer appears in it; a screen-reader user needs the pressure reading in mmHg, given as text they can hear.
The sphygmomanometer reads 120 mmHg
